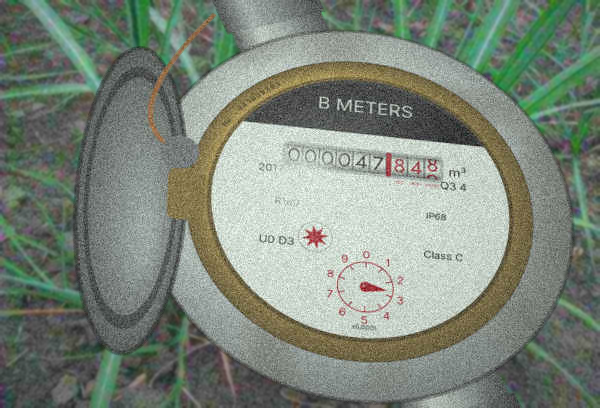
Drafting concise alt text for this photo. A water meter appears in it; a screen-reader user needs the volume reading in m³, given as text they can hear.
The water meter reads 47.8482 m³
